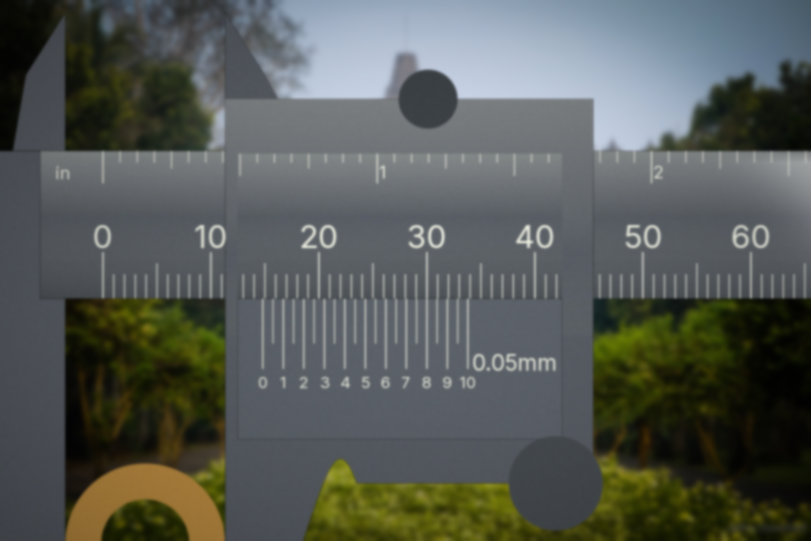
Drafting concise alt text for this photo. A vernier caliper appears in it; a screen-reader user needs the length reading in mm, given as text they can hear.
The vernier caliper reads 14.8 mm
